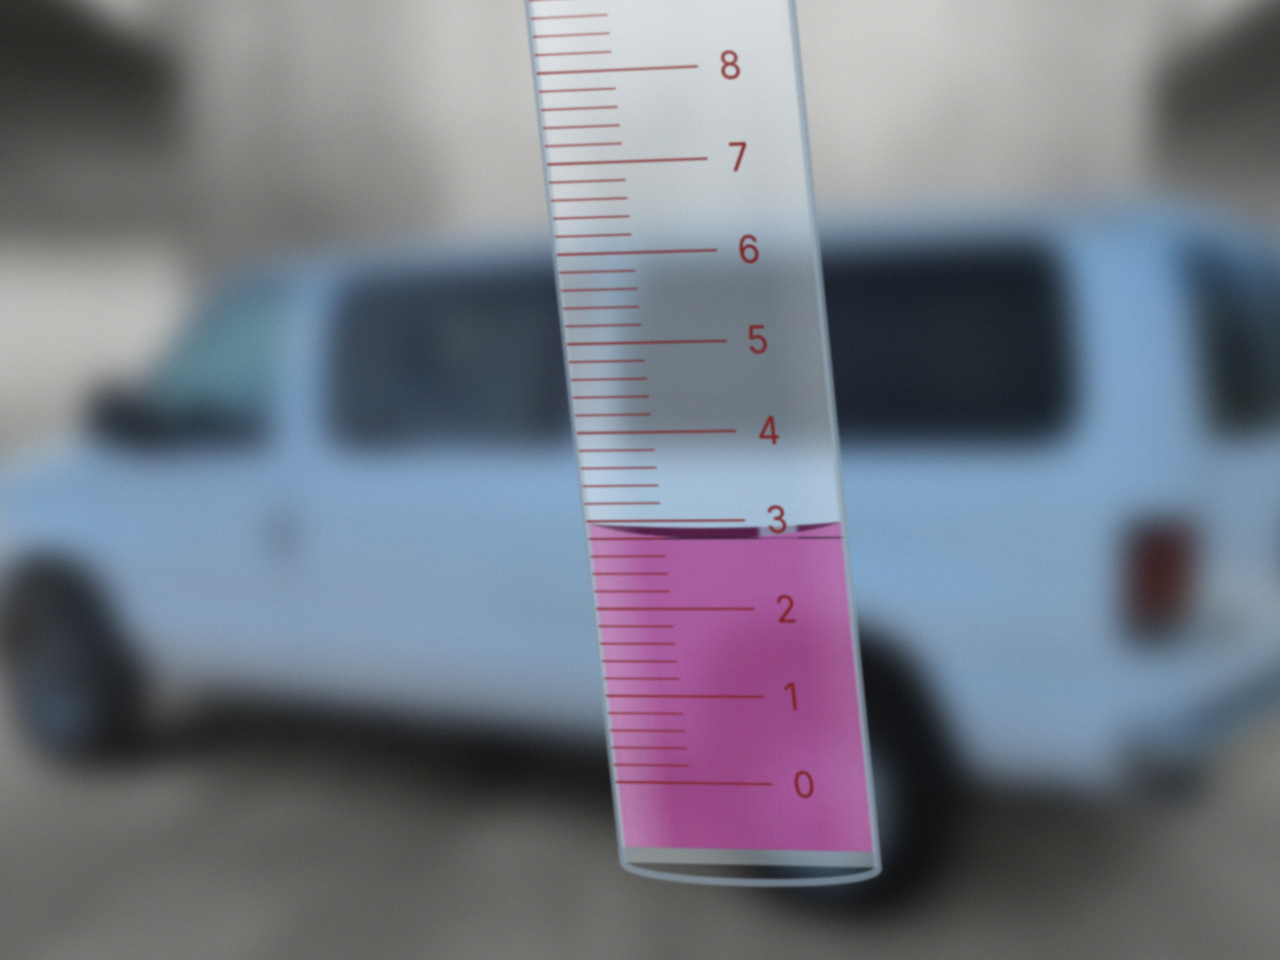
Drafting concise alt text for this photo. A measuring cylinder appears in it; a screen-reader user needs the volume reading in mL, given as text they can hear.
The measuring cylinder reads 2.8 mL
